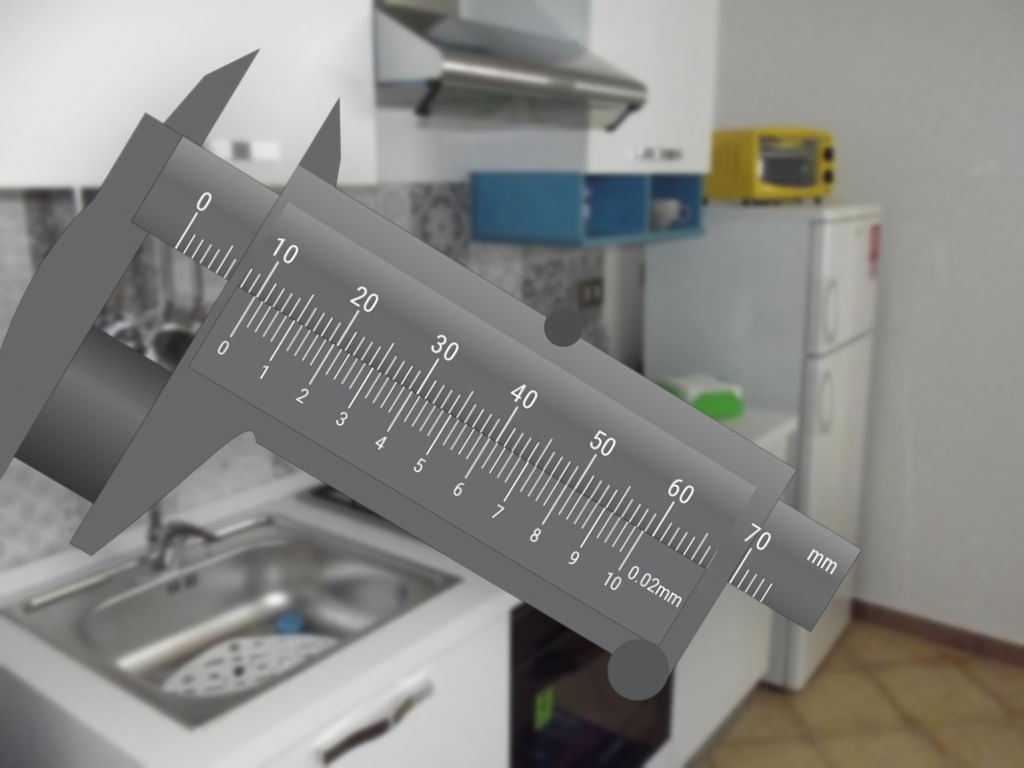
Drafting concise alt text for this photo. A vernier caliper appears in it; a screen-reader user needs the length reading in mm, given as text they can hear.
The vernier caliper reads 9.8 mm
